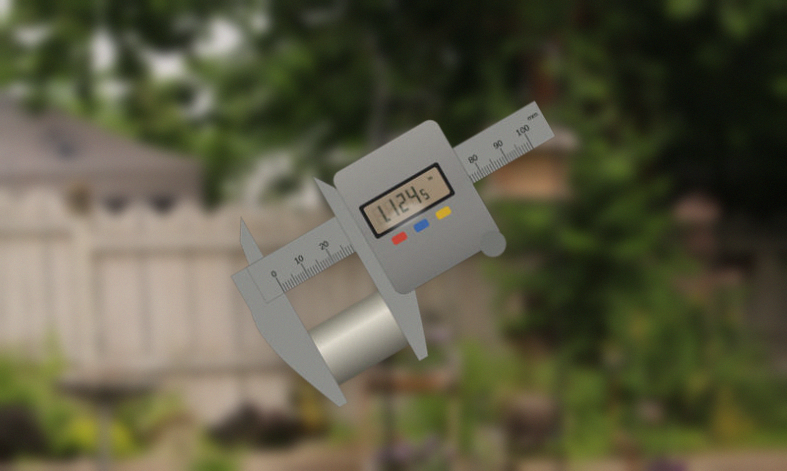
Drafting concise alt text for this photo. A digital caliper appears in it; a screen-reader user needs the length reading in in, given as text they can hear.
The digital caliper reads 1.1245 in
